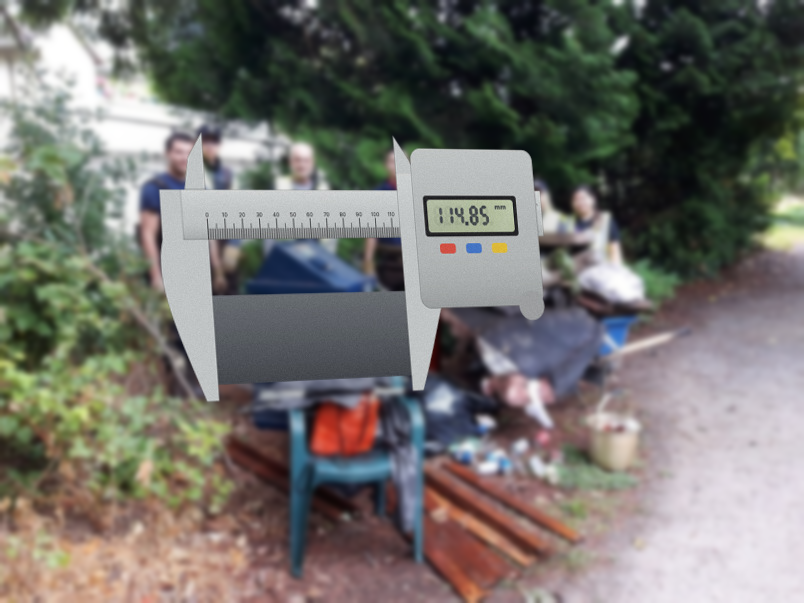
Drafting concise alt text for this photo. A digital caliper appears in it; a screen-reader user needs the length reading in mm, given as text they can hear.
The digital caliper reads 114.85 mm
